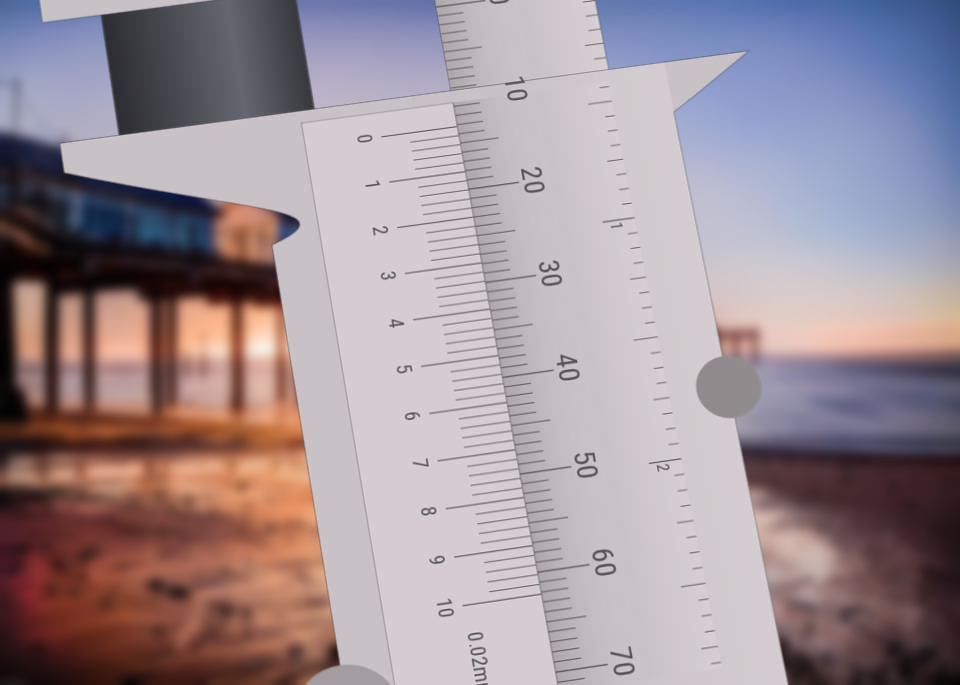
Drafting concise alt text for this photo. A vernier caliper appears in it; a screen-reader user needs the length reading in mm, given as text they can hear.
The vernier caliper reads 13.2 mm
